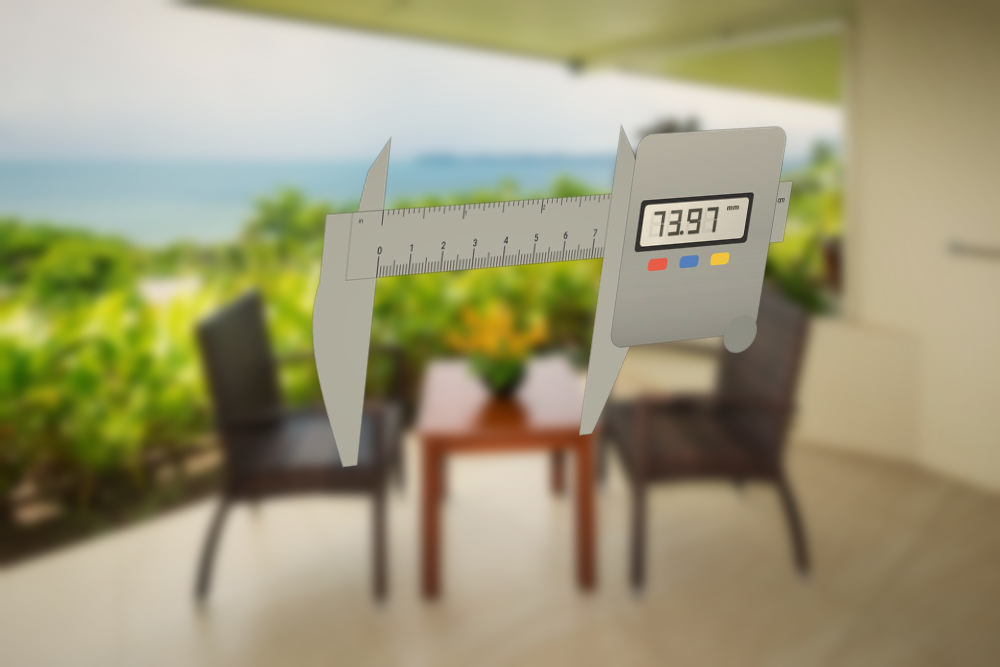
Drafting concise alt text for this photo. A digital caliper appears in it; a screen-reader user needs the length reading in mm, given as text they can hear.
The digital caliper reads 73.97 mm
